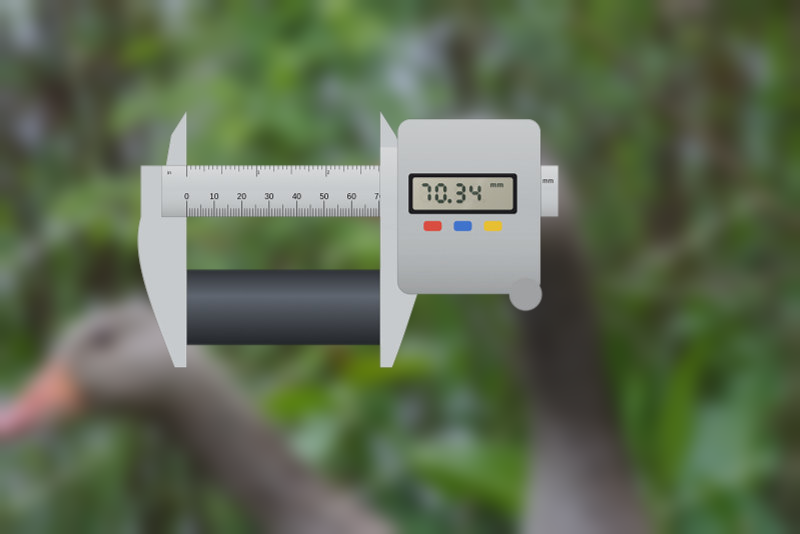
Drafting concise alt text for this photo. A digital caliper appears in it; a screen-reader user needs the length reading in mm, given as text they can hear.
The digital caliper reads 70.34 mm
